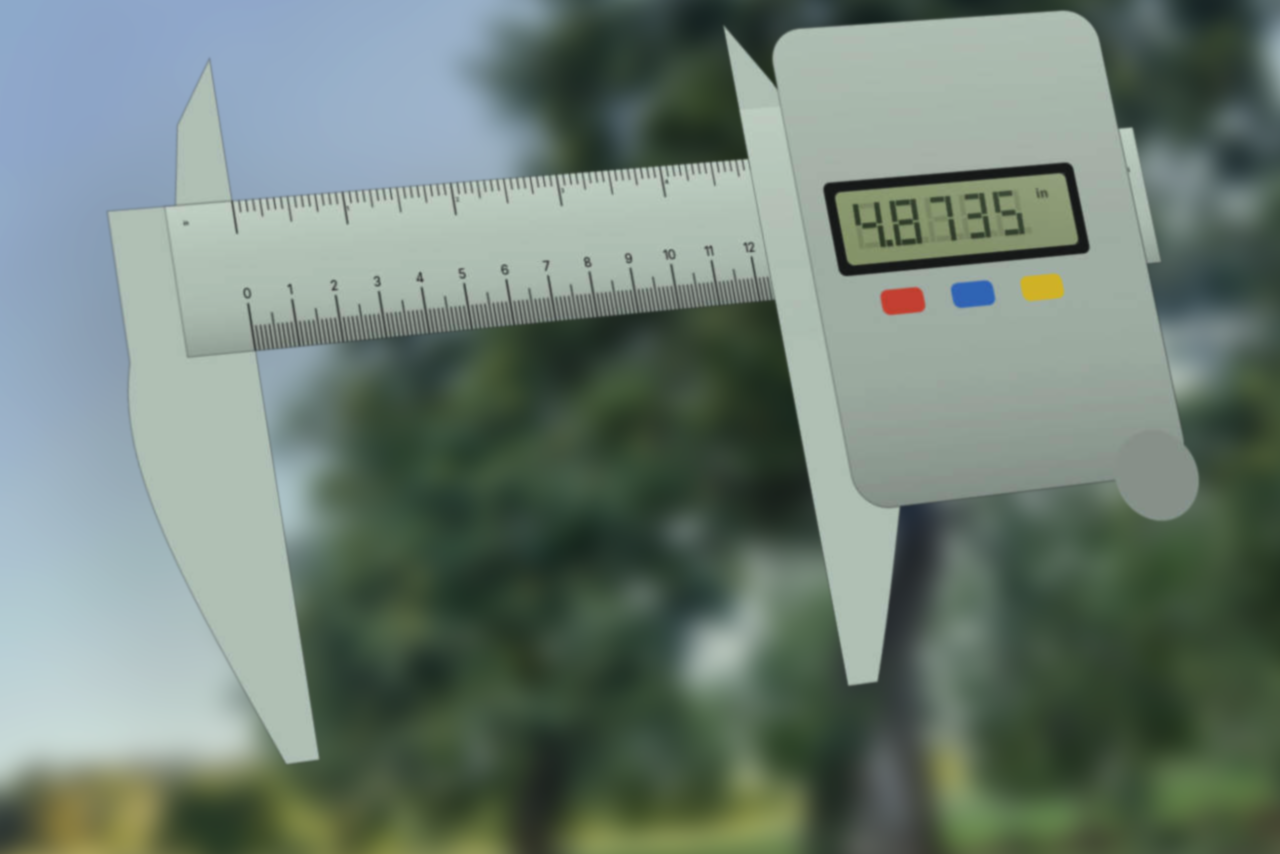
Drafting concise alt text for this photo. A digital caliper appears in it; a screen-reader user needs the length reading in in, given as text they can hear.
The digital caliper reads 4.8735 in
